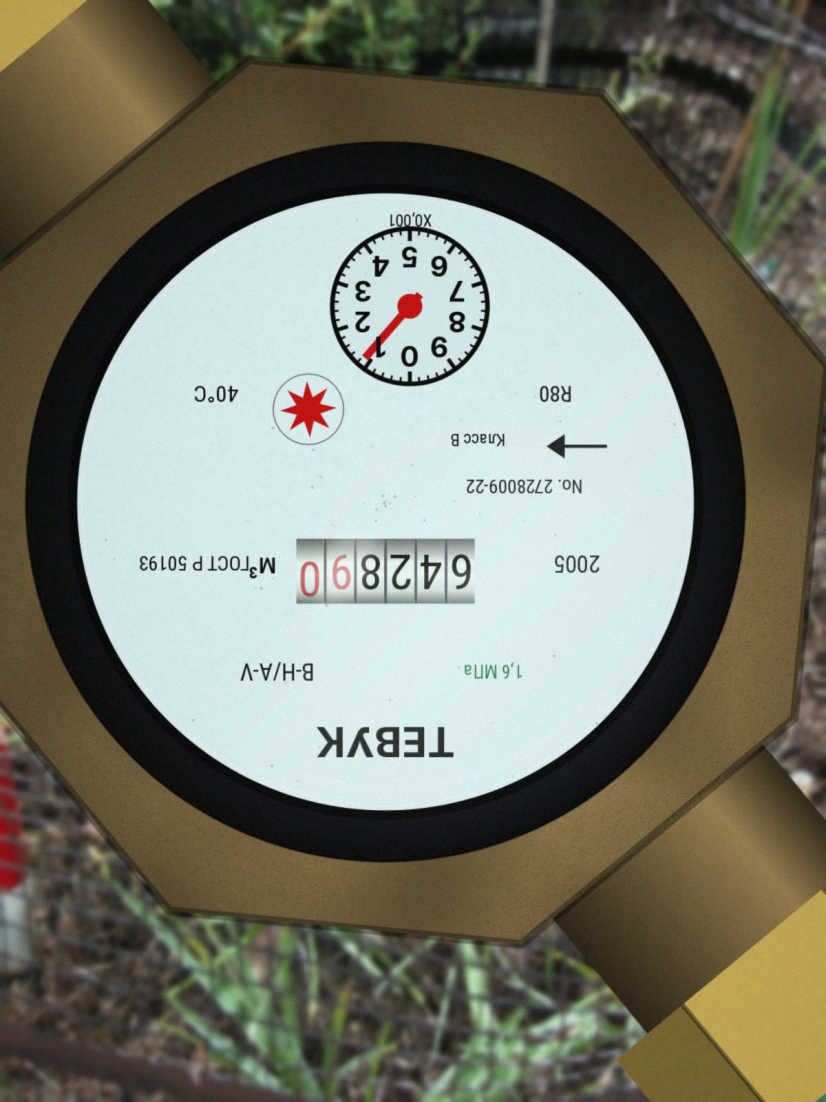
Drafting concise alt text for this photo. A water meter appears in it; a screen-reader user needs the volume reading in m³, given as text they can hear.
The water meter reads 6428.901 m³
